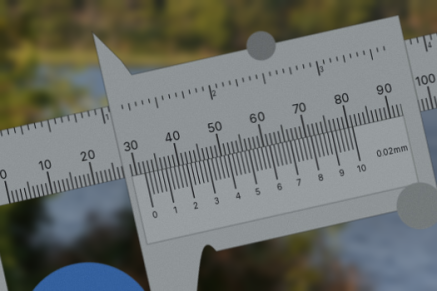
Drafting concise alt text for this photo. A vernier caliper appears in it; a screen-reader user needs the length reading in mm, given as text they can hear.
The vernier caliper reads 32.0 mm
